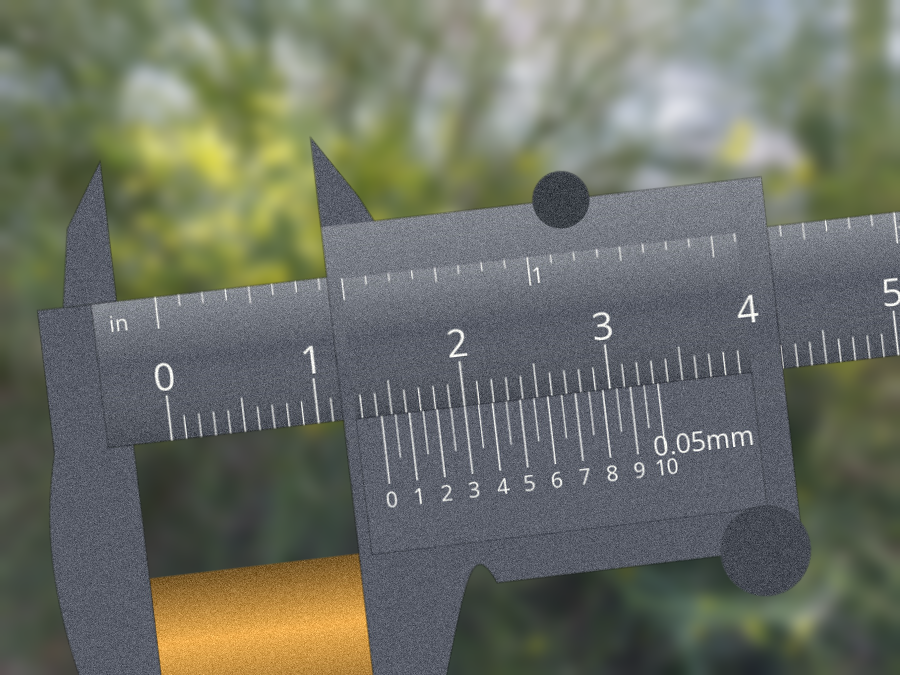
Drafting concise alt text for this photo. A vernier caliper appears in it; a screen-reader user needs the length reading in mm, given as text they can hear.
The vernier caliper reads 14.3 mm
